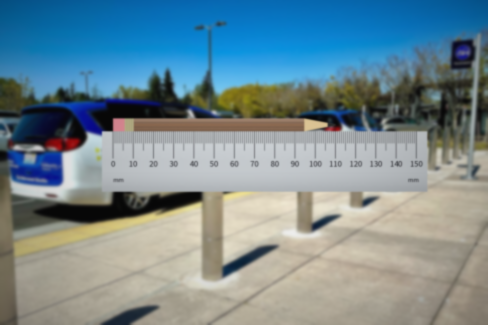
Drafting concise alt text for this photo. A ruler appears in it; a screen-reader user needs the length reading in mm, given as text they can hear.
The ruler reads 110 mm
